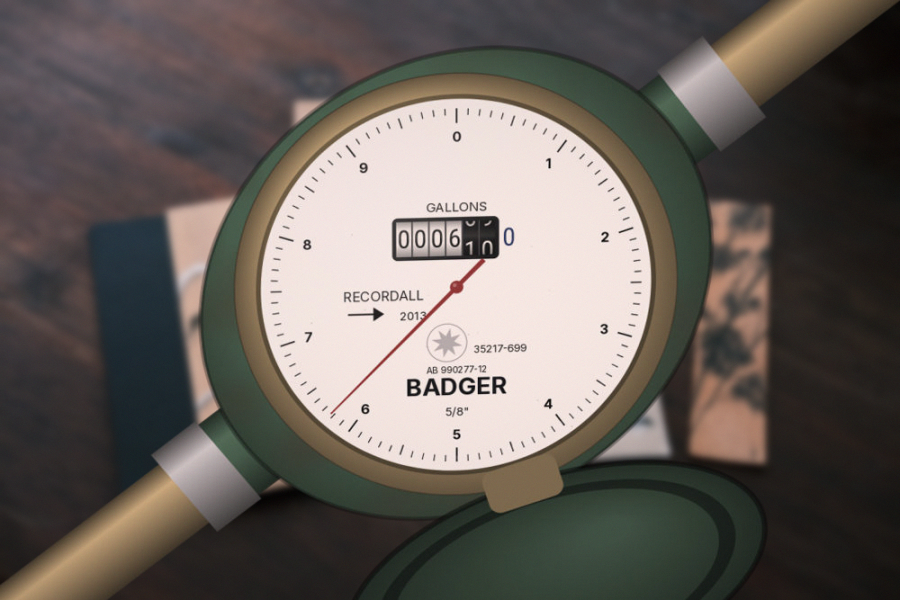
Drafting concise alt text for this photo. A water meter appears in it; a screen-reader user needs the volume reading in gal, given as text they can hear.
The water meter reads 6096.2 gal
